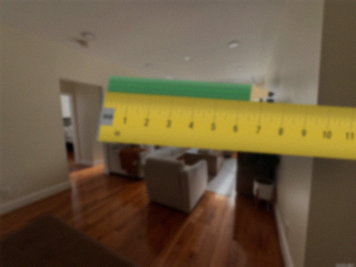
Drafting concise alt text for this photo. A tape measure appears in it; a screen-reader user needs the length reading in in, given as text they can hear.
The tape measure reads 7.5 in
